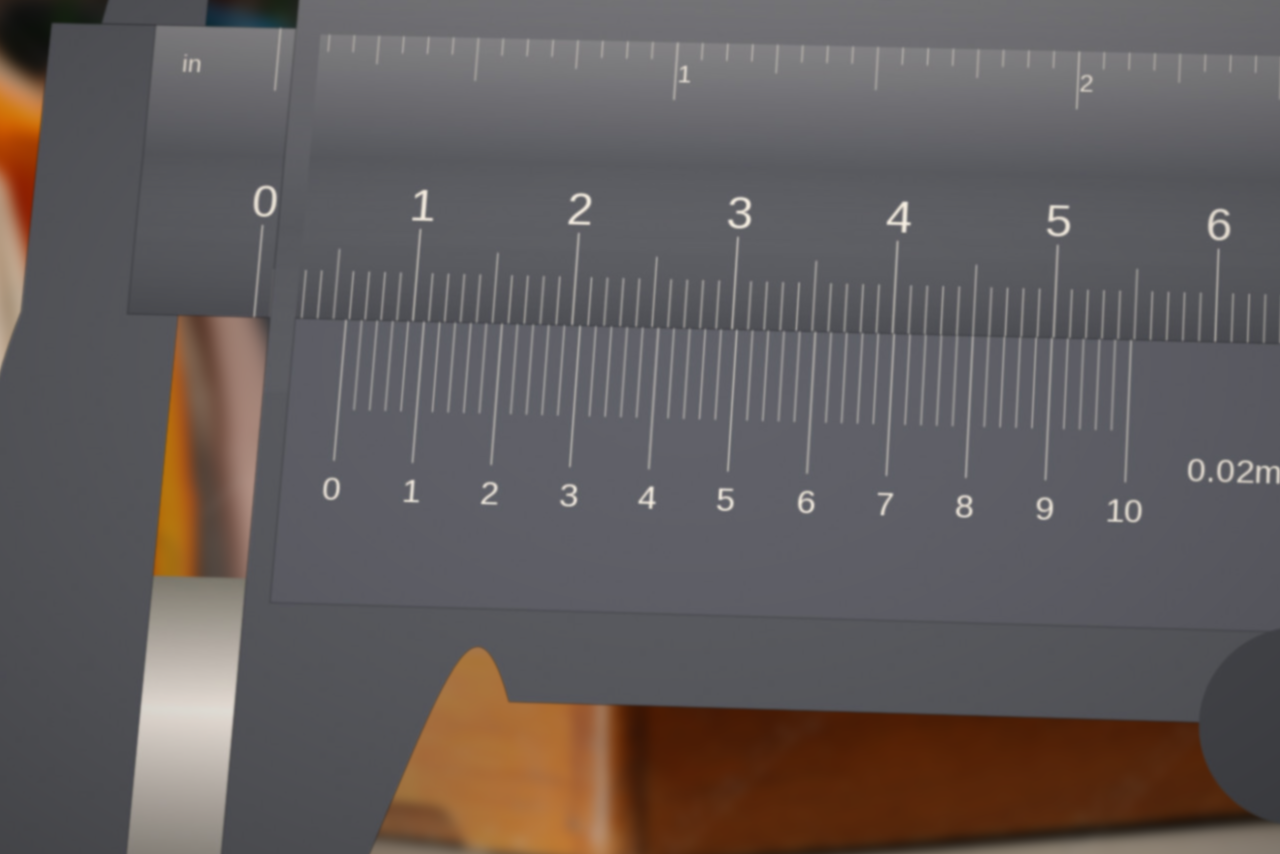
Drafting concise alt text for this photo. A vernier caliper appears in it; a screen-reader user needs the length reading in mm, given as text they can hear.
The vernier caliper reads 5.8 mm
